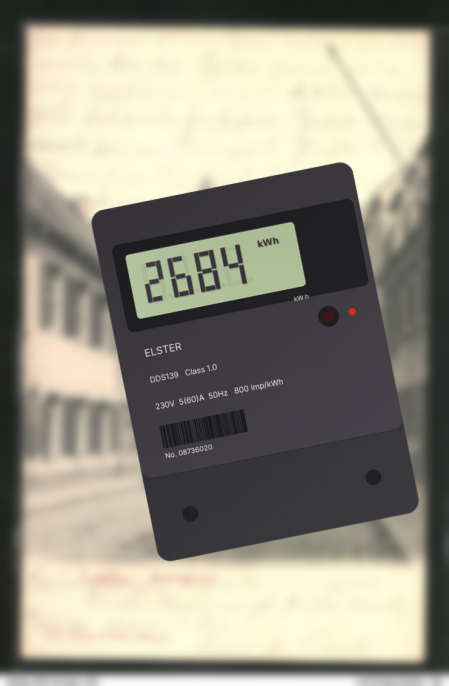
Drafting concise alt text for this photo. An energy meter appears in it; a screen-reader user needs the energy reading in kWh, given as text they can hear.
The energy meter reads 2684 kWh
